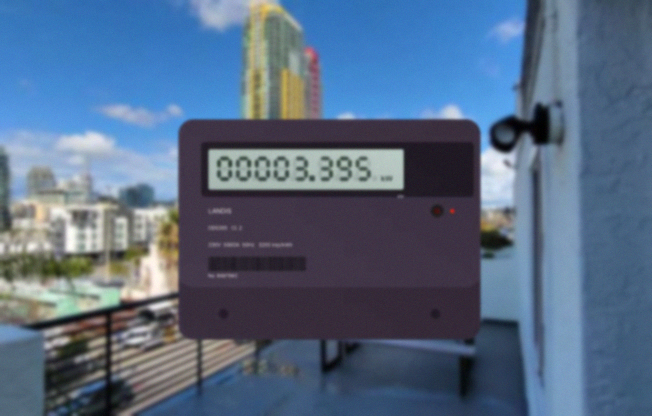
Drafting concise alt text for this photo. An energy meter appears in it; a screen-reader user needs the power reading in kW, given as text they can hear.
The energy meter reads 3.395 kW
